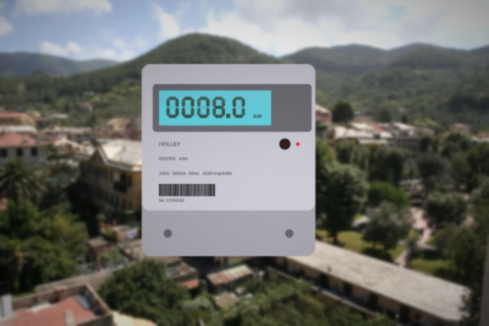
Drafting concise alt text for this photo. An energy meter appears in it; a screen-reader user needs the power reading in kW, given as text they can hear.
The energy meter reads 8.0 kW
